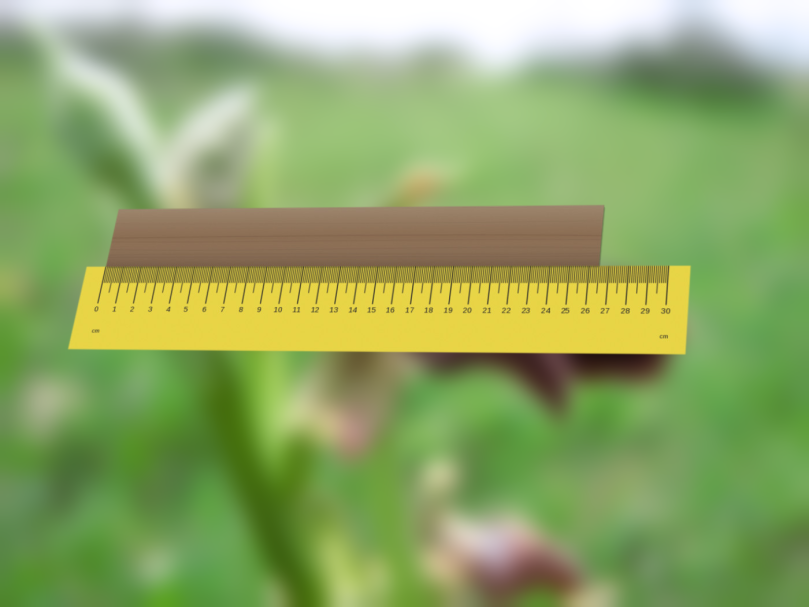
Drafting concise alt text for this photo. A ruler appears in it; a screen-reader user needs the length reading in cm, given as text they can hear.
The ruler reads 26.5 cm
